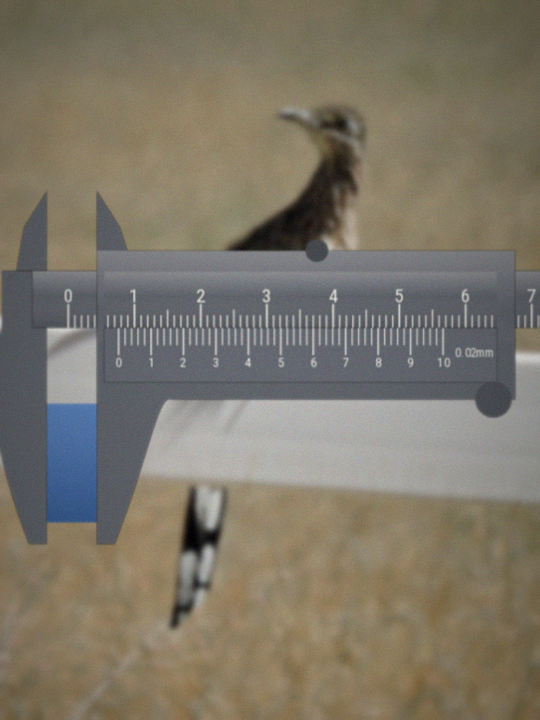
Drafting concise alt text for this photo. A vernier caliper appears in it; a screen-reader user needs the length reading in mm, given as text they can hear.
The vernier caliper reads 7.6 mm
